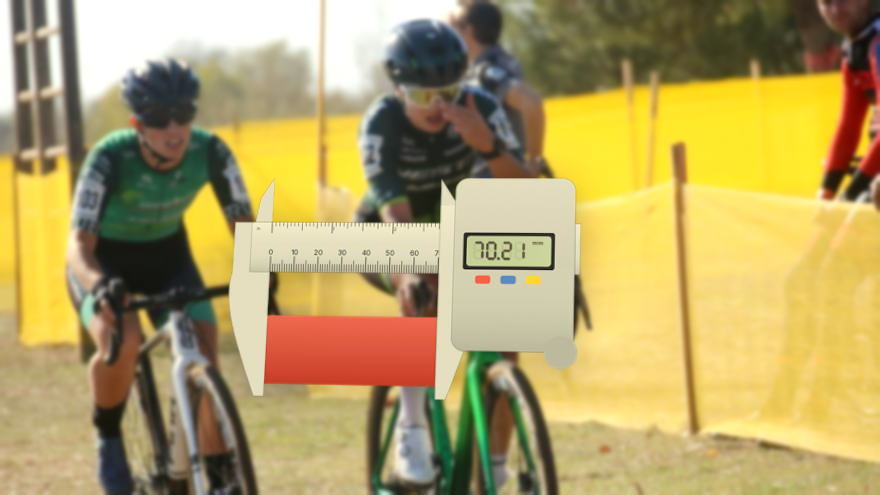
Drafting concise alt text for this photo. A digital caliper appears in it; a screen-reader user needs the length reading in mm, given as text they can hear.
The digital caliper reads 70.21 mm
